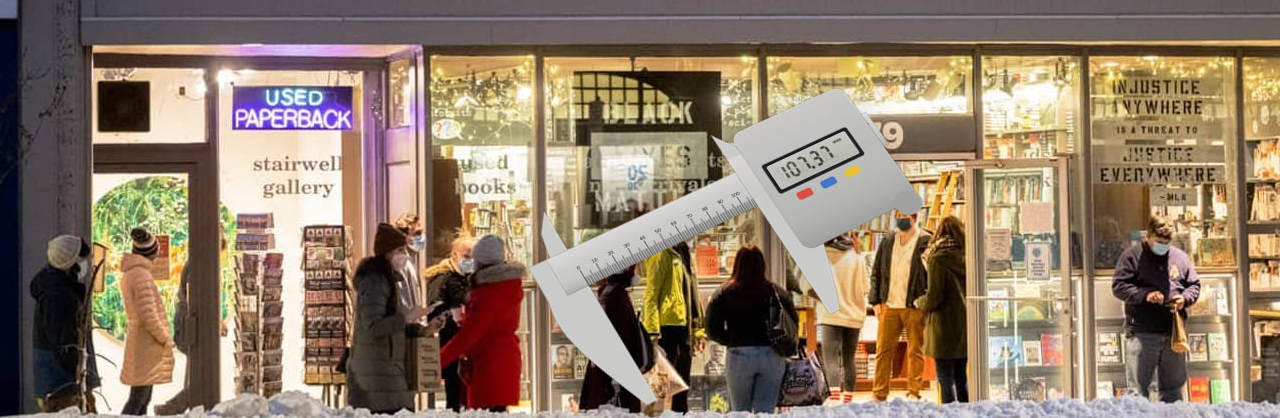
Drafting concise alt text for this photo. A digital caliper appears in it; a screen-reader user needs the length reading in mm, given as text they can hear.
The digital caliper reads 107.37 mm
